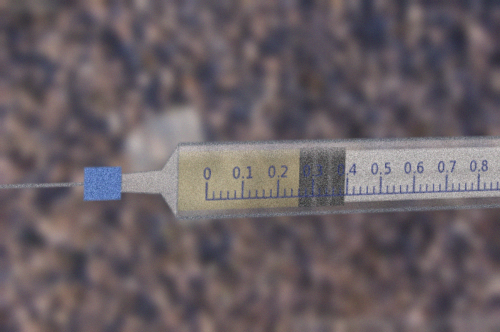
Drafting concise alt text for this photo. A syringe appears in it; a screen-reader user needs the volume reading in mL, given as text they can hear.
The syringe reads 0.26 mL
